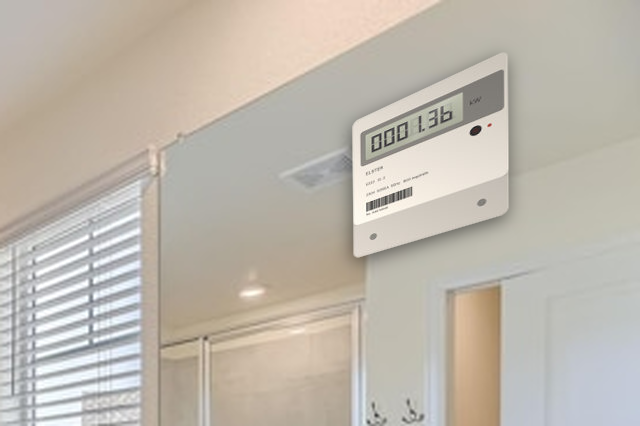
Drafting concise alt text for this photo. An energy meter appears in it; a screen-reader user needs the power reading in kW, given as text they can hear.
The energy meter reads 1.36 kW
